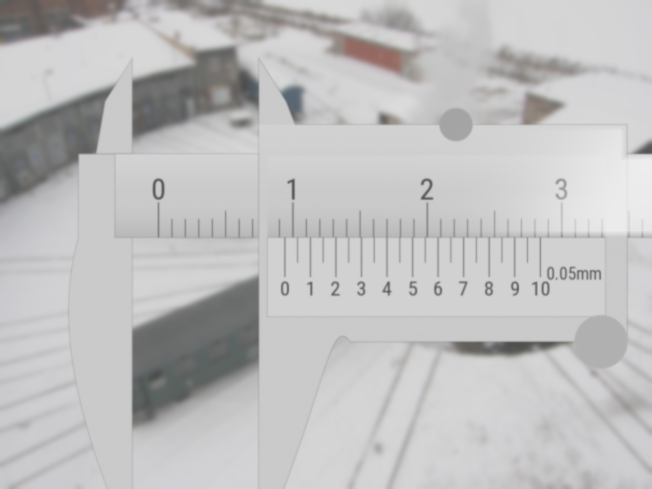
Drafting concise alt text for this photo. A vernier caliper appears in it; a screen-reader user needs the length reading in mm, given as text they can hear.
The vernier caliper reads 9.4 mm
